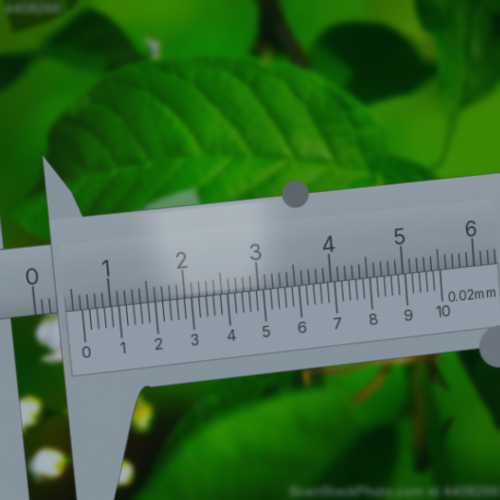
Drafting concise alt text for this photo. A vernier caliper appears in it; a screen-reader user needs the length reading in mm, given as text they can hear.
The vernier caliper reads 6.2 mm
